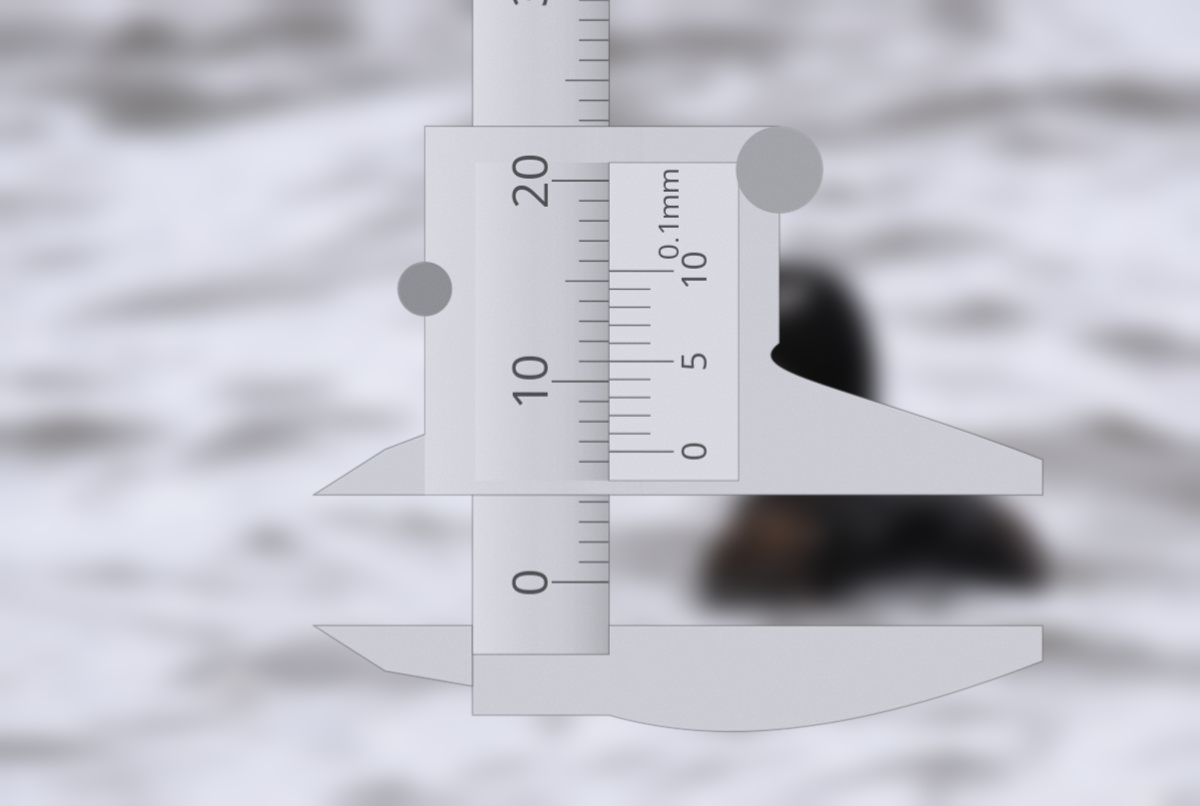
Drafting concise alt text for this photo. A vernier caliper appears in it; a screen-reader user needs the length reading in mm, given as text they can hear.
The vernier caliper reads 6.5 mm
